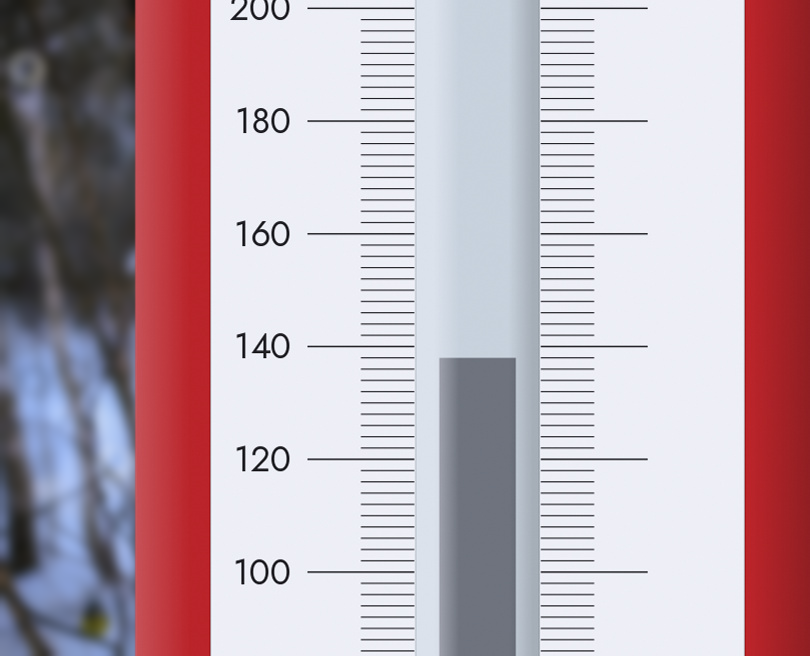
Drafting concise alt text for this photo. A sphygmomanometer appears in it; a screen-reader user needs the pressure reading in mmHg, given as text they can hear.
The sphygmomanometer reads 138 mmHg
